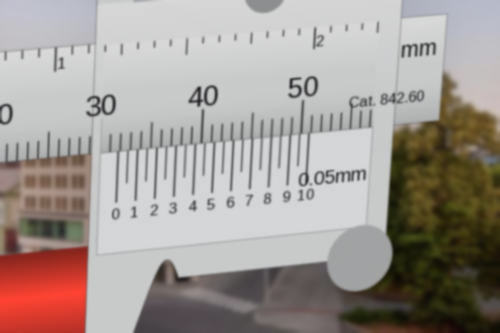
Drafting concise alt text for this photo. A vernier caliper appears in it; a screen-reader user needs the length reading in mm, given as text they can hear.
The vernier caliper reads 31.8 mm
